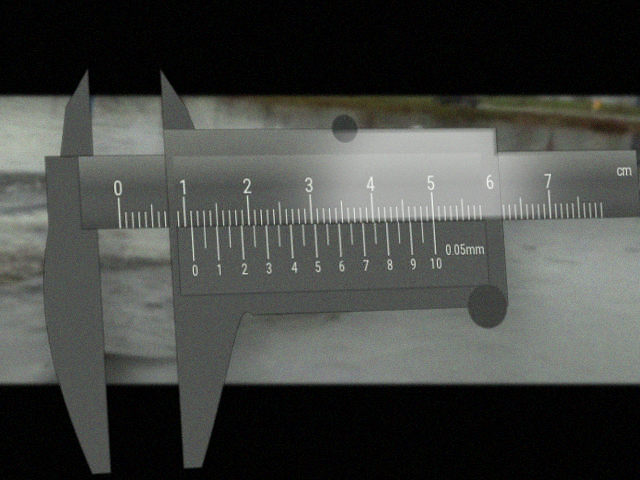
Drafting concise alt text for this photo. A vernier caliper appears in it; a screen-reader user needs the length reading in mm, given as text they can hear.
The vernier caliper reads 11.0 mm
